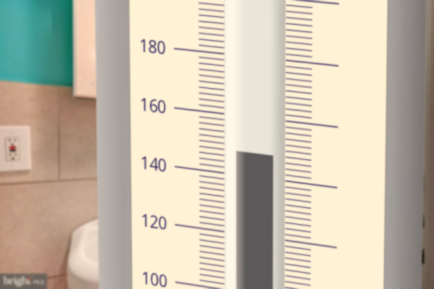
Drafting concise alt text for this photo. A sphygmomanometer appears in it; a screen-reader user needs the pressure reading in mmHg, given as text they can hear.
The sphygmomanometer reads 148 mmHg
